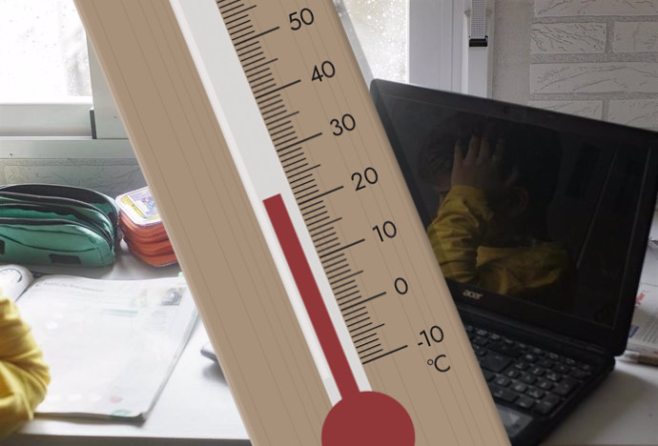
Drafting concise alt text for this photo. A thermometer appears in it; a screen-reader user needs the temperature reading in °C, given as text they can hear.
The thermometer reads 23 °C
